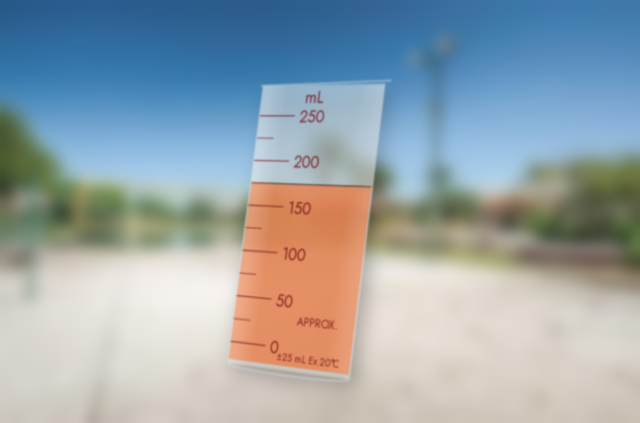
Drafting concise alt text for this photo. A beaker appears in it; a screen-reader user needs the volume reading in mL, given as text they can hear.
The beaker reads 175 mL
